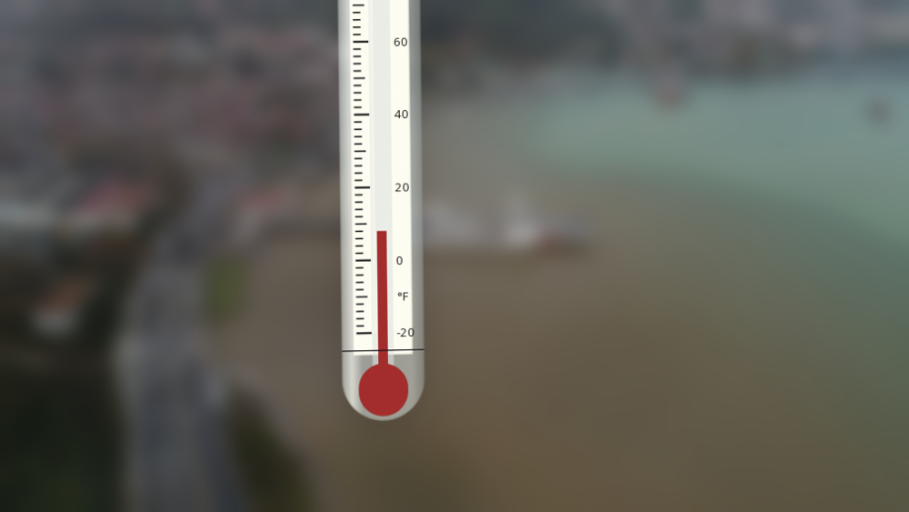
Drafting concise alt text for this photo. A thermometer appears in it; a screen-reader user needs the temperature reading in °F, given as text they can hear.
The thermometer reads 8 °F
